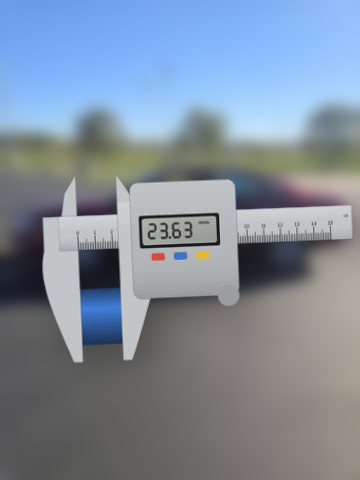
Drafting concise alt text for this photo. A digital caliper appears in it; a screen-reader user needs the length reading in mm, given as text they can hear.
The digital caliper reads 23.63 mm
